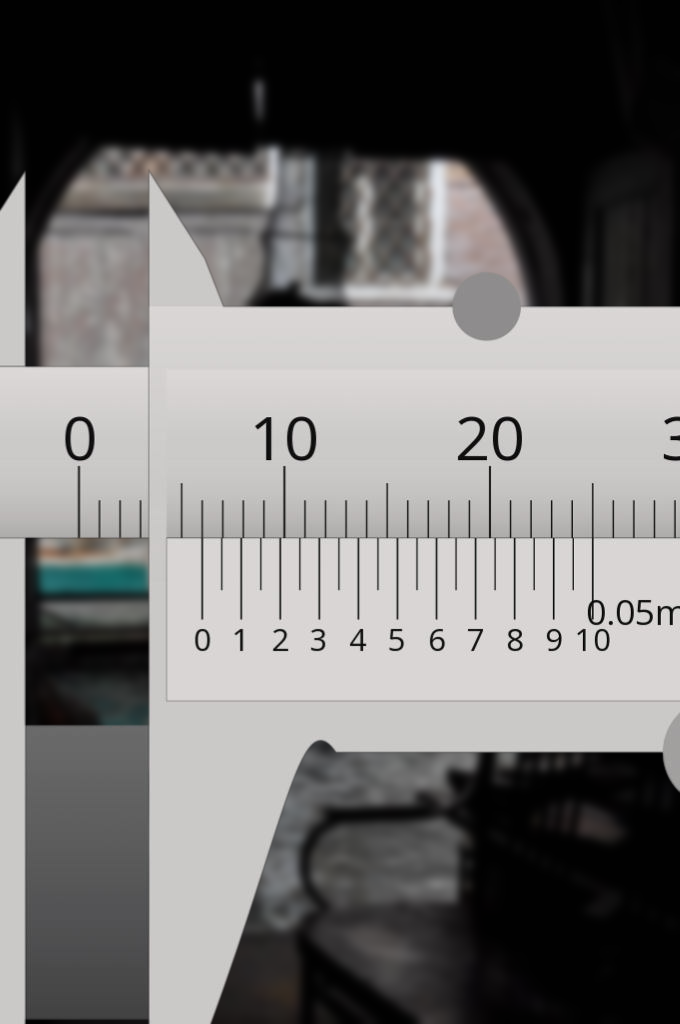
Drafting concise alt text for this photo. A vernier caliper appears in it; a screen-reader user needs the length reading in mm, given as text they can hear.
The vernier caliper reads 6.0 mm
